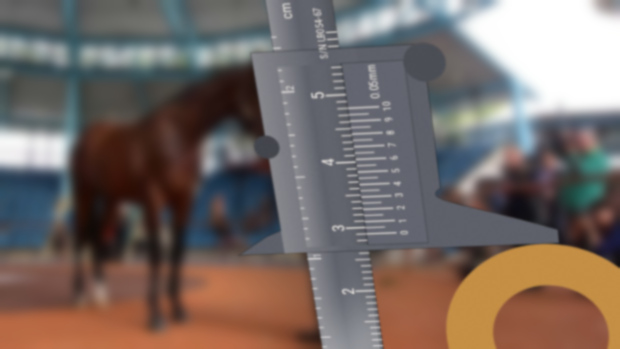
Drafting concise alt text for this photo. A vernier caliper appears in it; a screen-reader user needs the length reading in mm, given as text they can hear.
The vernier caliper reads 29.0 mm
